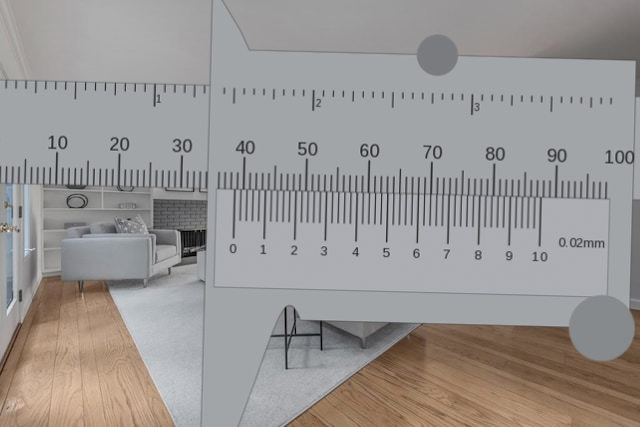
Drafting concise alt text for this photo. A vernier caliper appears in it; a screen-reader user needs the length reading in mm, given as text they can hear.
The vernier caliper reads 38.6 mm
